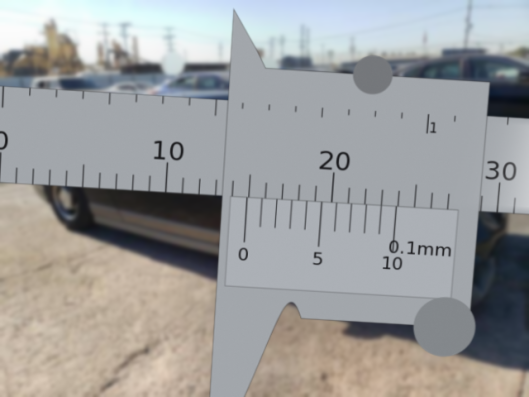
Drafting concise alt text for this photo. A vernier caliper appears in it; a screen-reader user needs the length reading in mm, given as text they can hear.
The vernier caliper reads 14.9 mm
